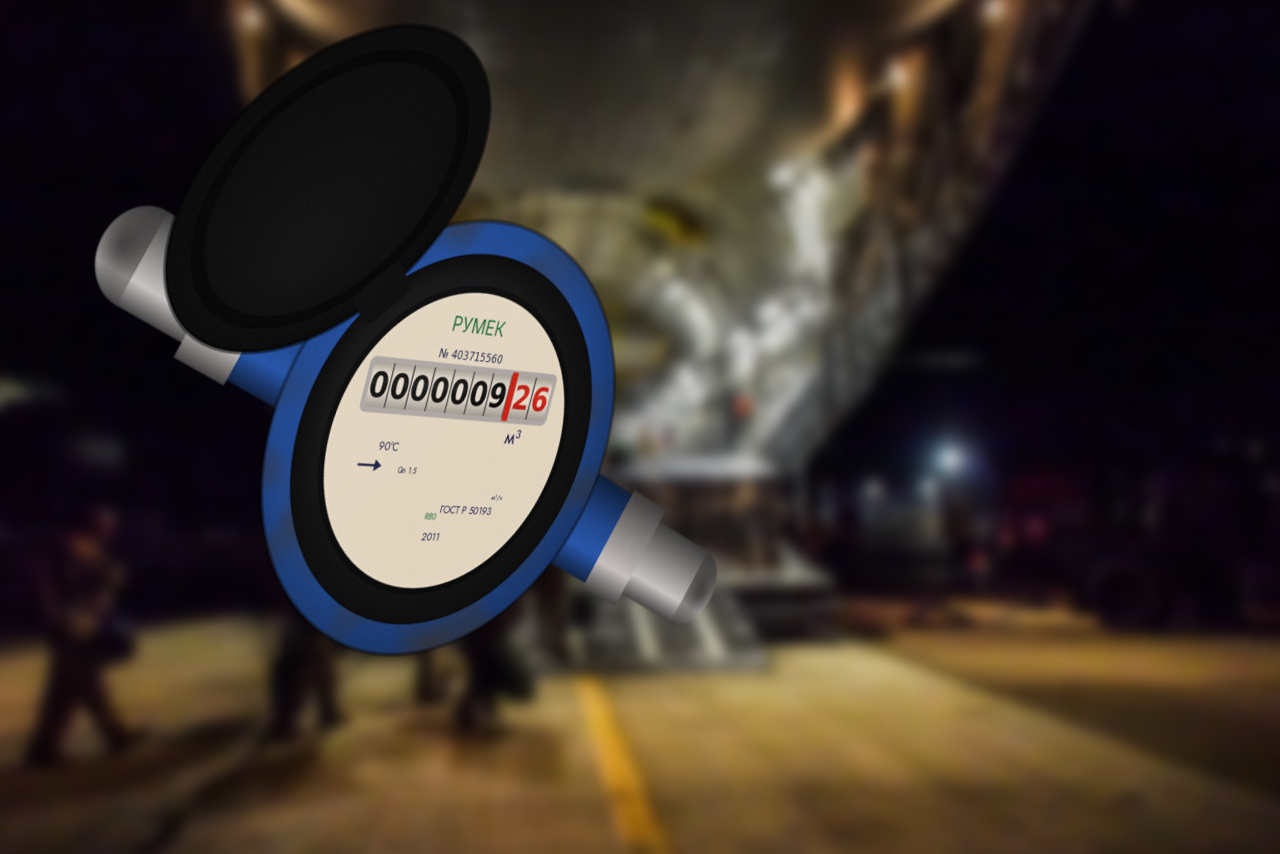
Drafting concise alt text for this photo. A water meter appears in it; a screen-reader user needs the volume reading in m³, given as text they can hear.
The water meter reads 9.26 m³
